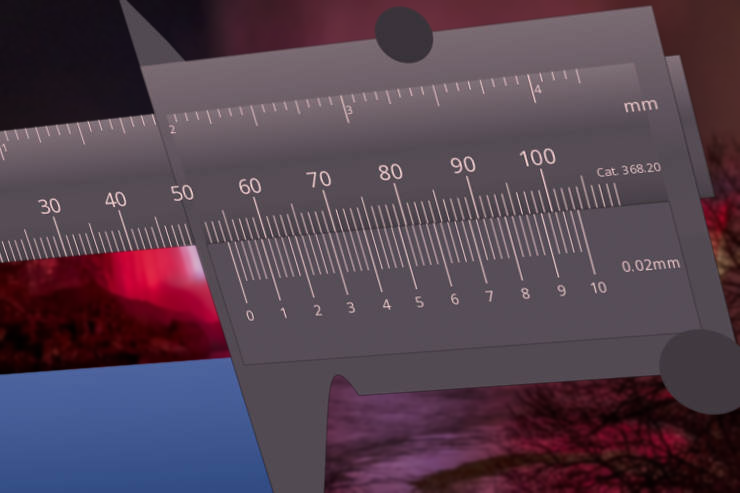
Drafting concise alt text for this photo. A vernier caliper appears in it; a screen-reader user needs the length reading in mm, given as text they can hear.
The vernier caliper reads 54.4 mm
